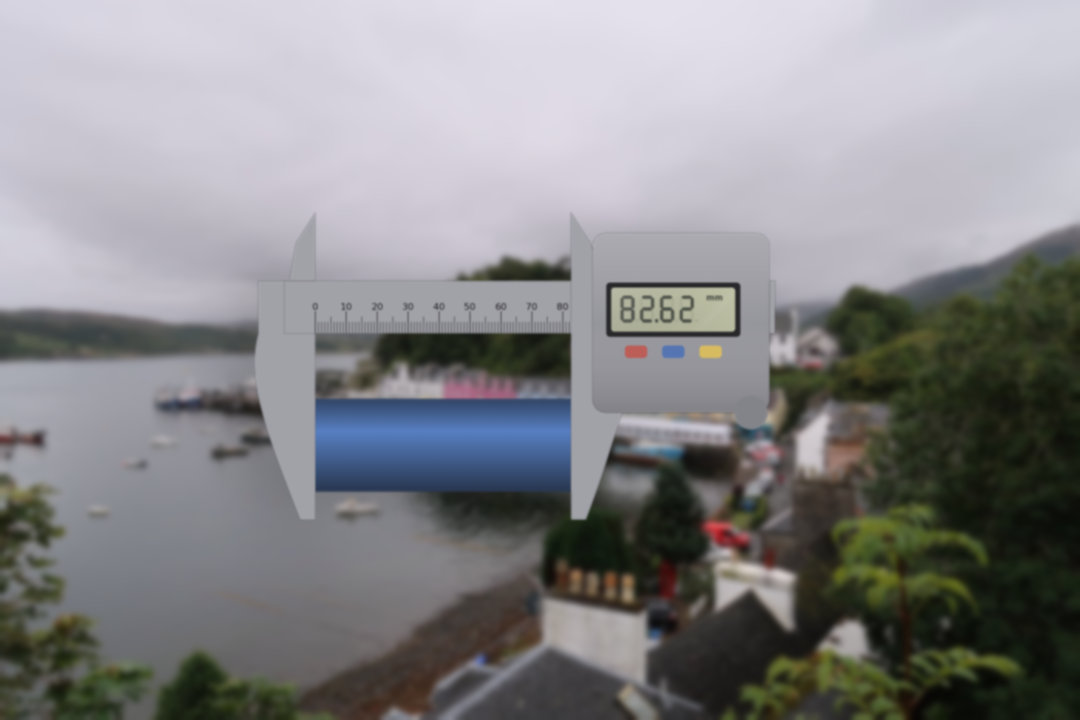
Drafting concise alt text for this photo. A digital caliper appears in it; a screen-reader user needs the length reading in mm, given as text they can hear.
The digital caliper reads 82.62 mm
